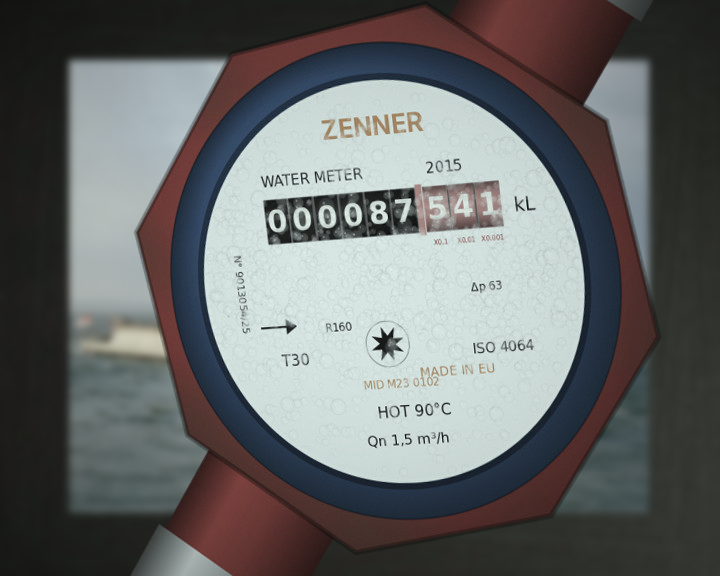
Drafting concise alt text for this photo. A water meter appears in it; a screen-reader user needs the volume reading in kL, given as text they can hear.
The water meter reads 87.541 kL
